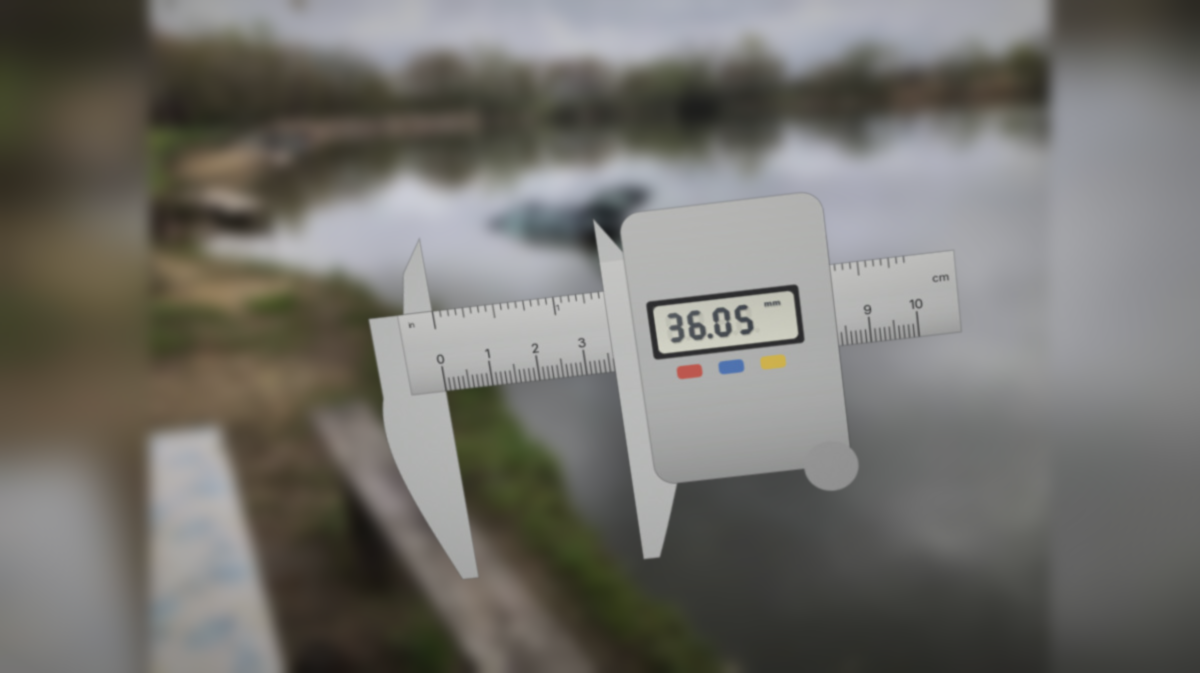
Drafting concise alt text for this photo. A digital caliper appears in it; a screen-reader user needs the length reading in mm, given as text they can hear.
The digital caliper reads 36.05 mm
